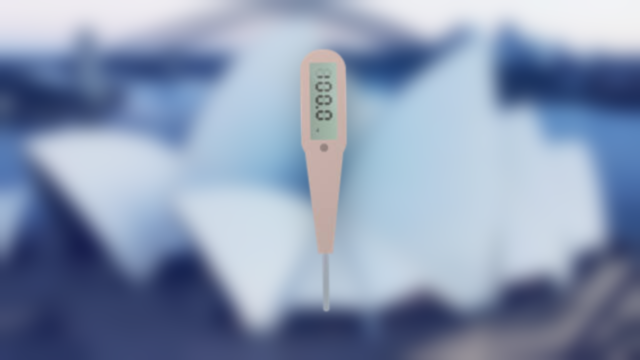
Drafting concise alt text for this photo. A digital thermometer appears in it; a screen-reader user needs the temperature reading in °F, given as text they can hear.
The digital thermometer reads 100.0 °F
